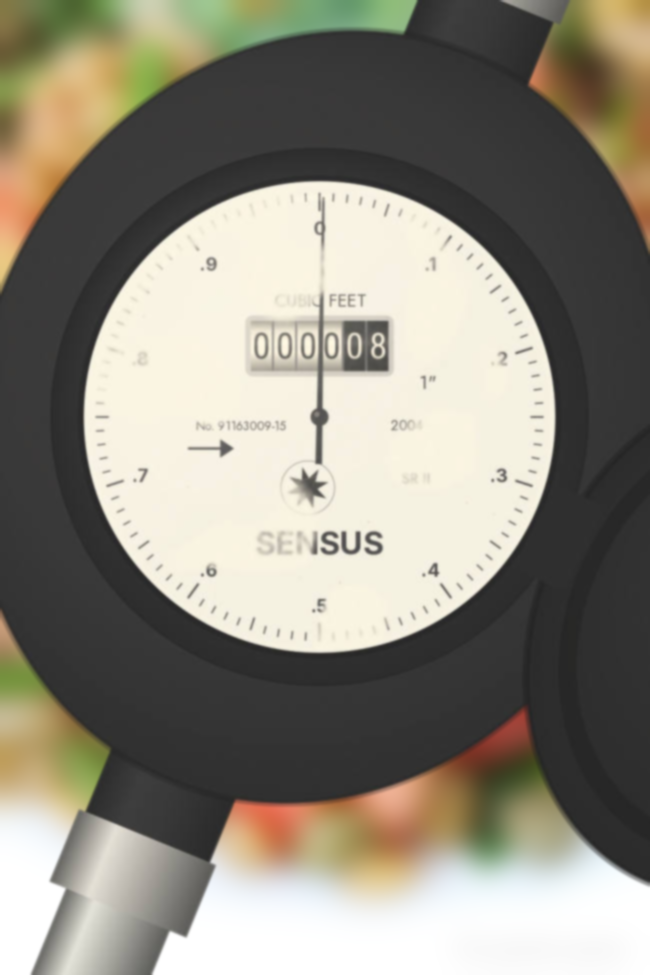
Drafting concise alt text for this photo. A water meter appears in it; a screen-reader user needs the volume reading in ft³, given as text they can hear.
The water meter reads 8.00 ft³
